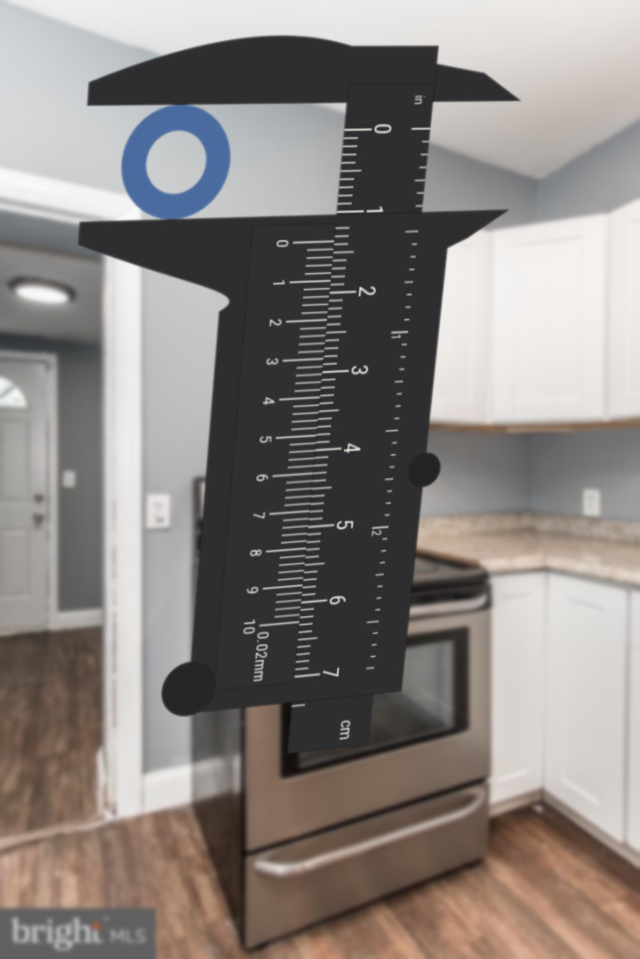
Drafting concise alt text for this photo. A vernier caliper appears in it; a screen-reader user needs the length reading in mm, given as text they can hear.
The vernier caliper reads 13.6 mm
